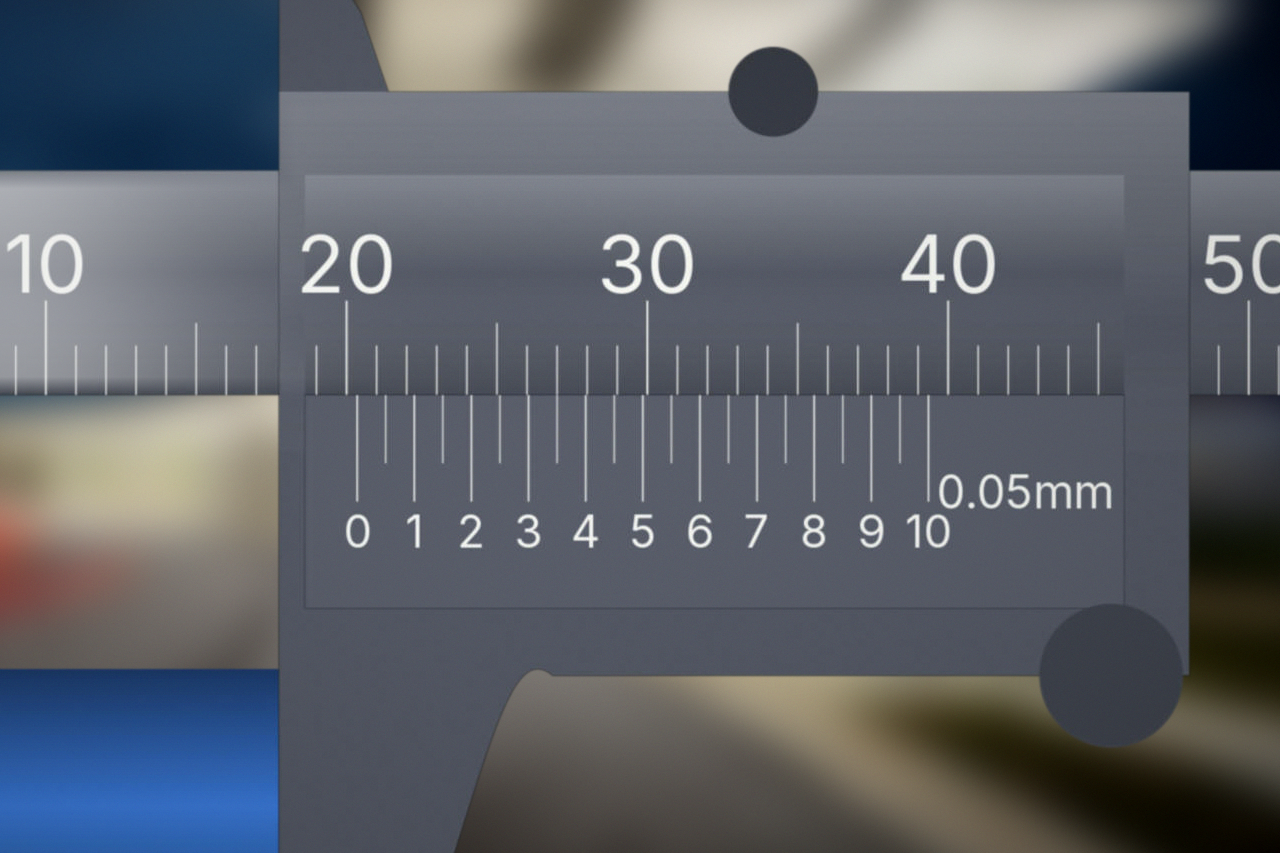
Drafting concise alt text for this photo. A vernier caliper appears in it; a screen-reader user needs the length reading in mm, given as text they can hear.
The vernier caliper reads 20.35 mm
